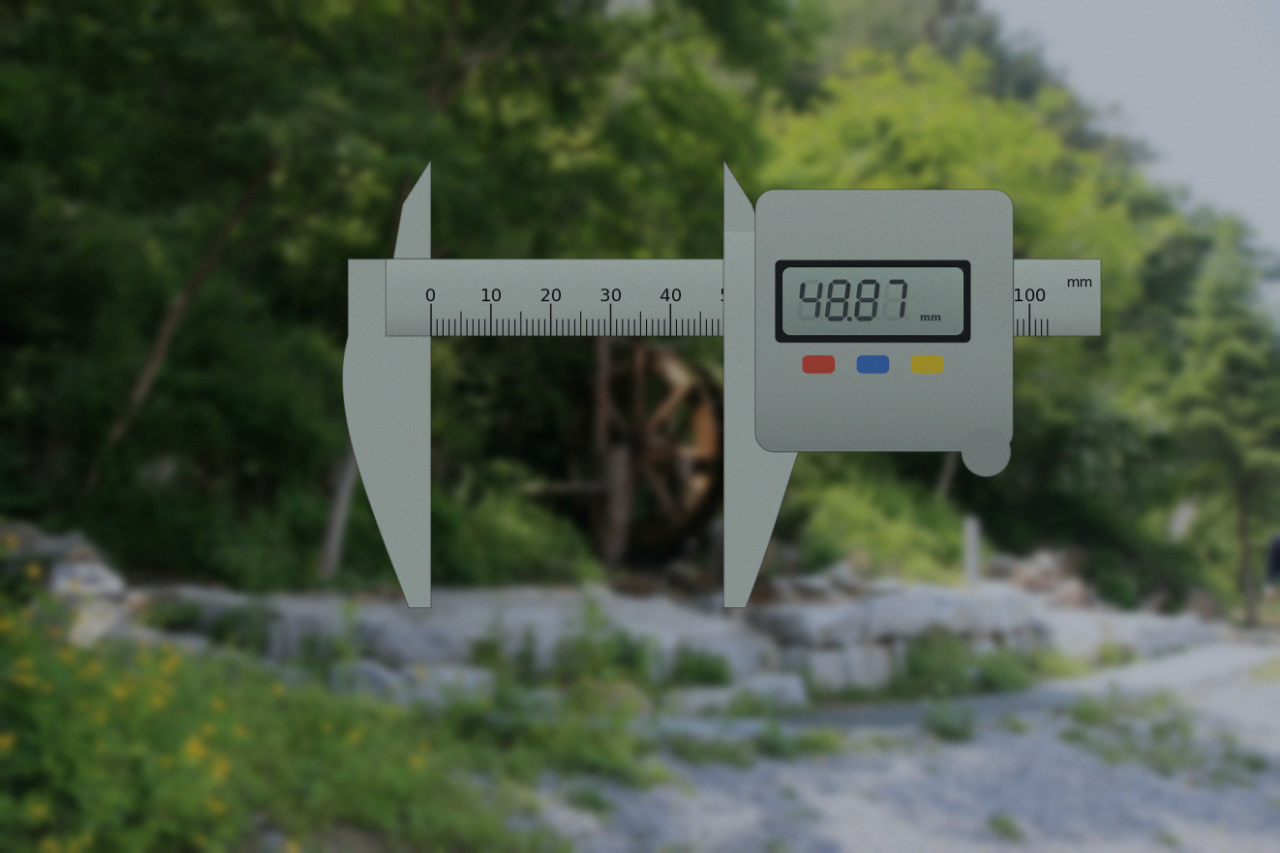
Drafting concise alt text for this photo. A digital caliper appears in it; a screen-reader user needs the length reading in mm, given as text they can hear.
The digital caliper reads 48.87 mm
